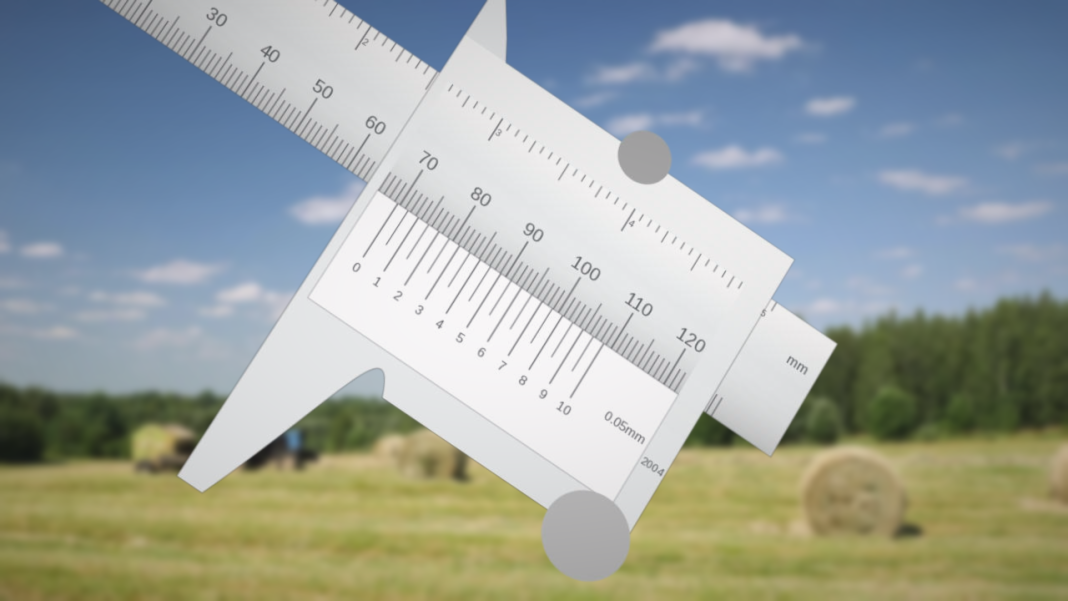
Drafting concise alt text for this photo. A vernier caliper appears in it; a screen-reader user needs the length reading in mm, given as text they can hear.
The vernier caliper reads 69.6 mm
